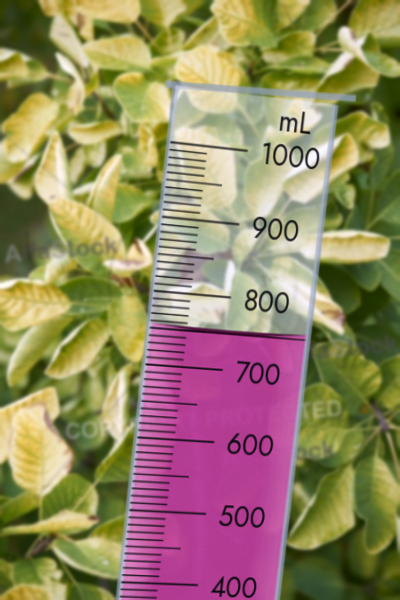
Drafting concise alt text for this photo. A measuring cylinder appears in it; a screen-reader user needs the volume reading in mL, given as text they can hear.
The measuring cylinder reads 750 mL
